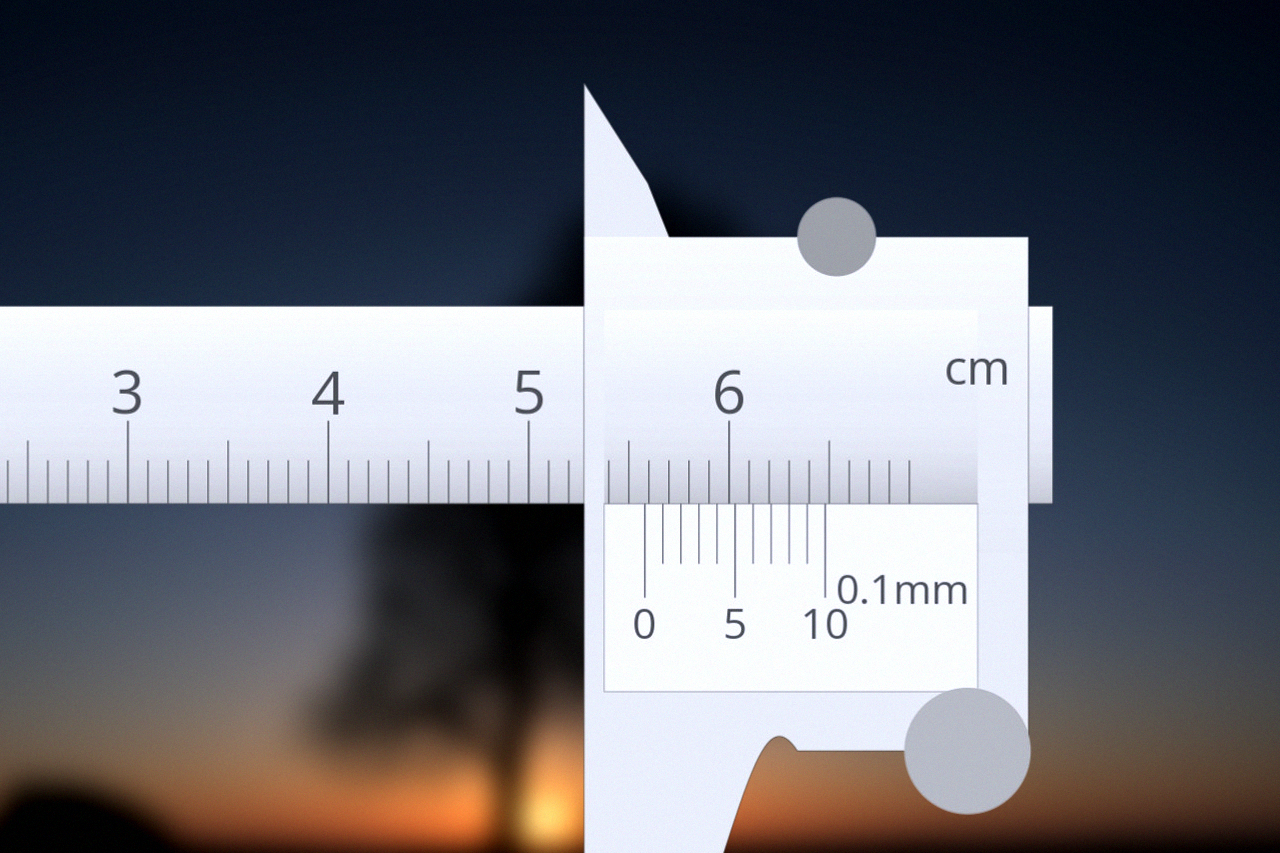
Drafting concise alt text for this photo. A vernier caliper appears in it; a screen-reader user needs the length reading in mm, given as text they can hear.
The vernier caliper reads 55.8 mm
